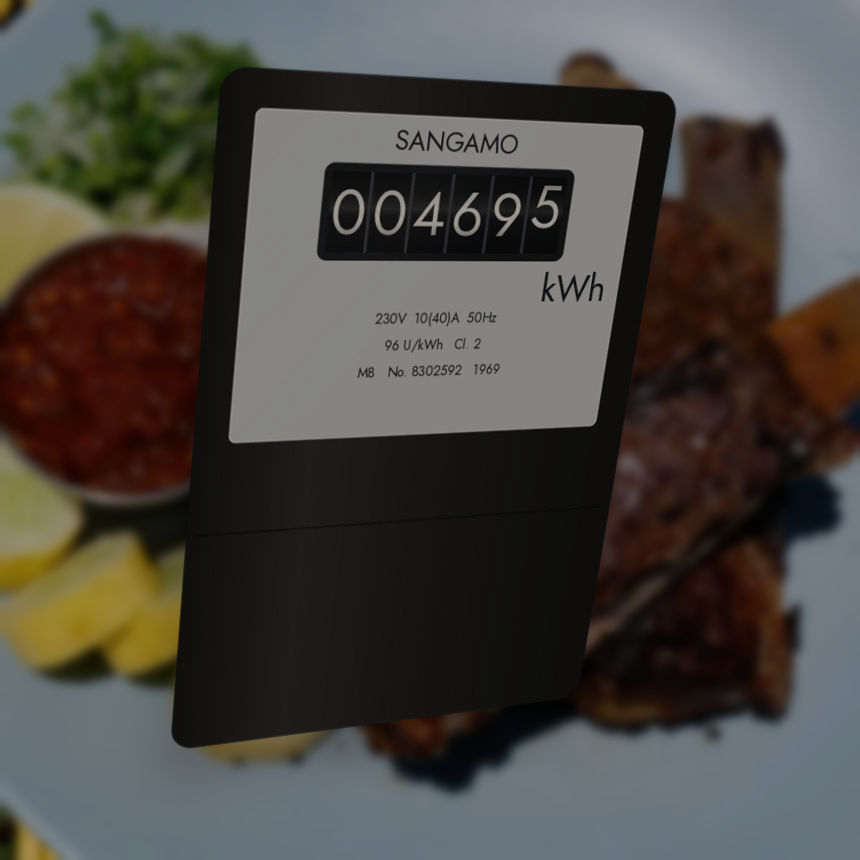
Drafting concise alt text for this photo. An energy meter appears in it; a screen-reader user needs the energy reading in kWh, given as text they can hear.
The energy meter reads 4695 kWh
